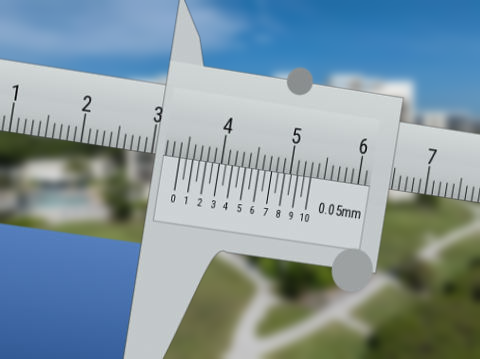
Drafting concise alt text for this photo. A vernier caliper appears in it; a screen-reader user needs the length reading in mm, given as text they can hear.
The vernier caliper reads 34.0 mm
